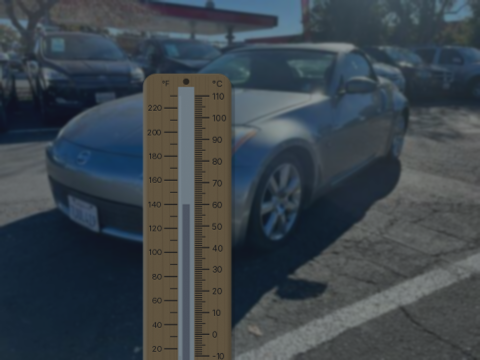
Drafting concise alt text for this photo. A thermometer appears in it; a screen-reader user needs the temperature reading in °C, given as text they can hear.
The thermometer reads 60 °C
